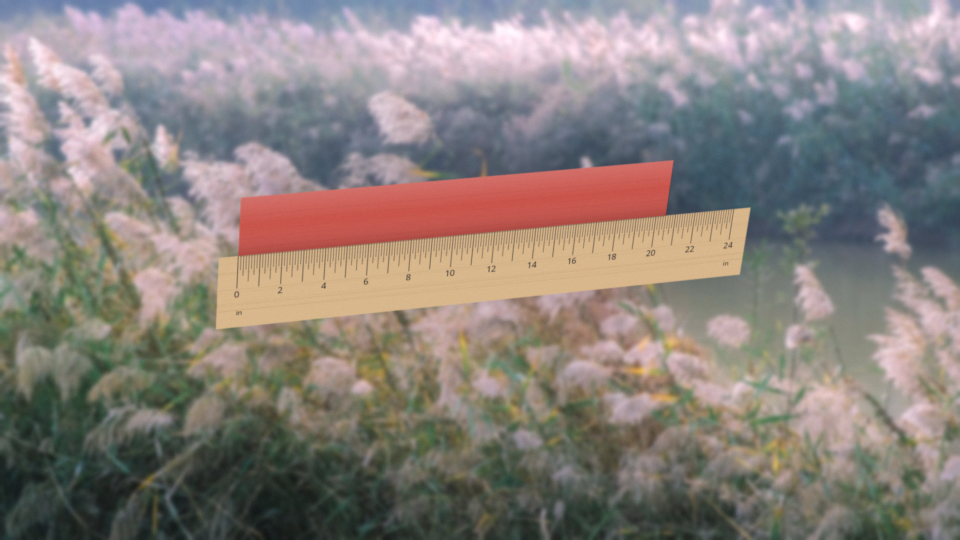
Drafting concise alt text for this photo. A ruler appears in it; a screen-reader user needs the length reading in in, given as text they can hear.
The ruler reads 20.5 in
